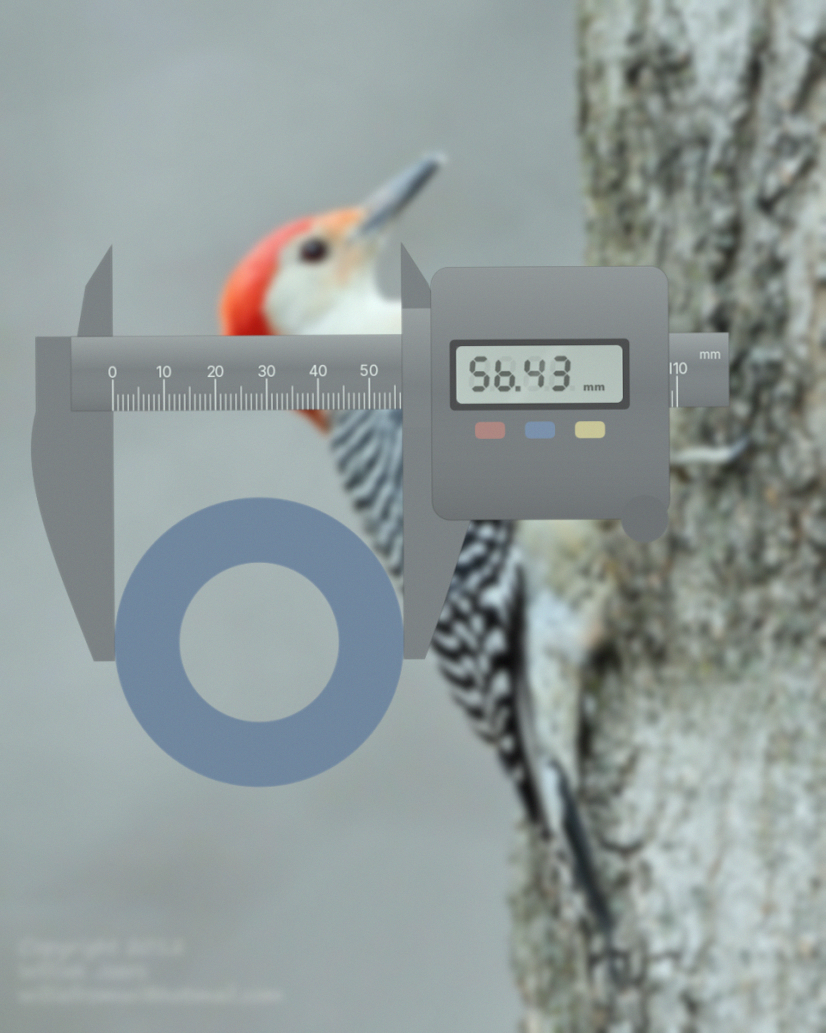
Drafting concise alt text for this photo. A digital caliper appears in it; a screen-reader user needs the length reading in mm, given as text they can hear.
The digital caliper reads 56.43 mm
